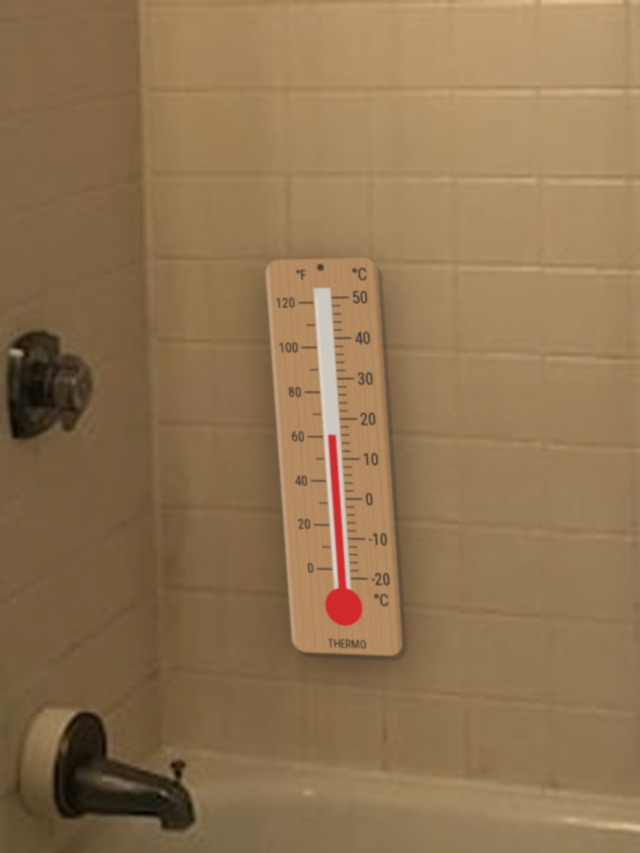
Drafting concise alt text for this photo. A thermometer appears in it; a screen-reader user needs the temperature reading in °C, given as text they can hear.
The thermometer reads 16 °C
